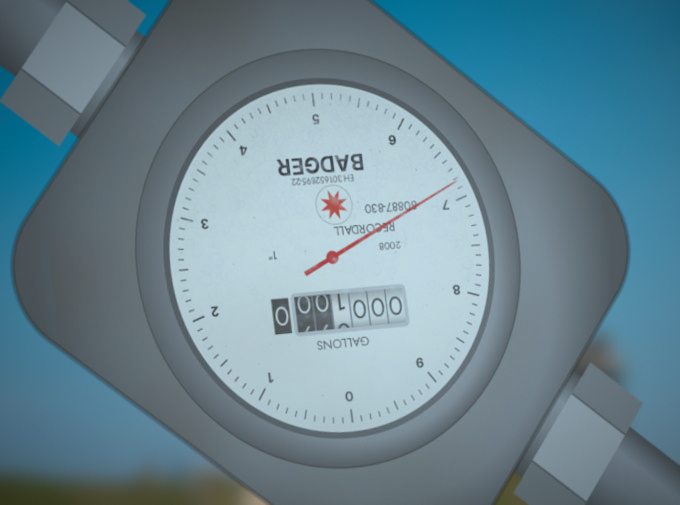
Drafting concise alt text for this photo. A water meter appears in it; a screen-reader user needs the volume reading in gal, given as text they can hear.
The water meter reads 996.8 gal
